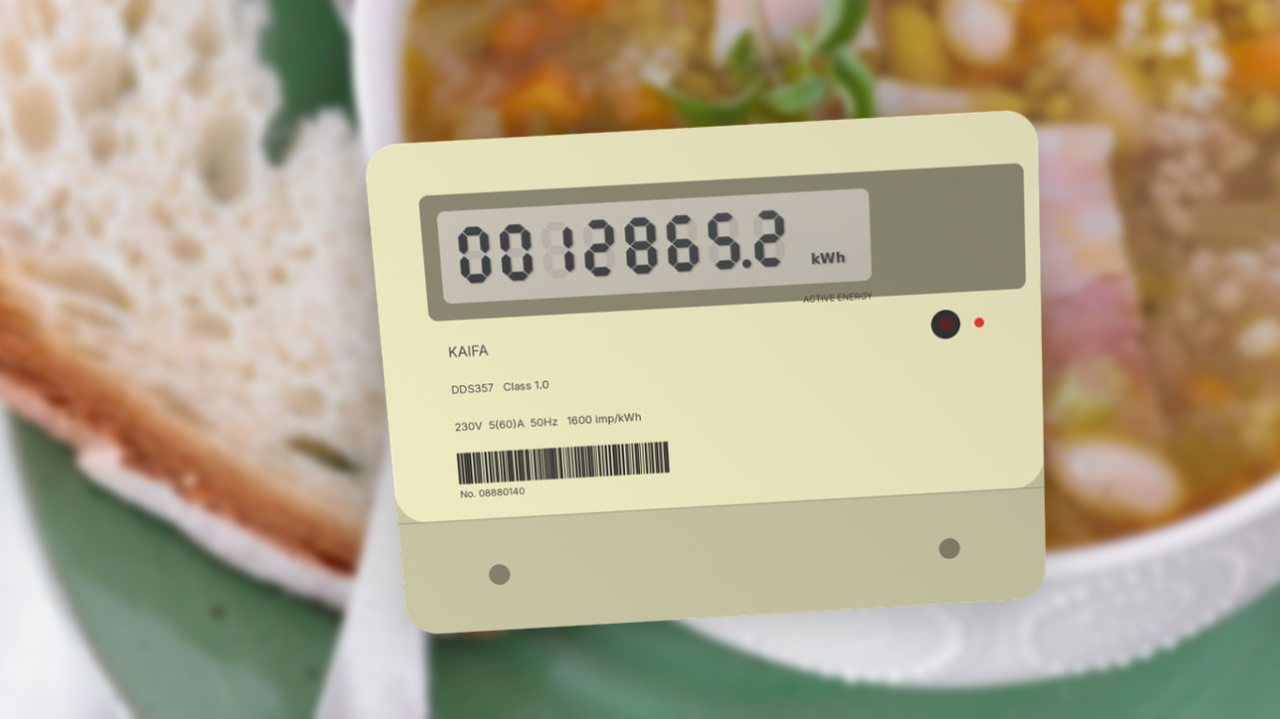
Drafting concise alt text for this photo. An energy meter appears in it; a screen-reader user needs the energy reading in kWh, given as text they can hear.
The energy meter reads 12865.2 kWh
